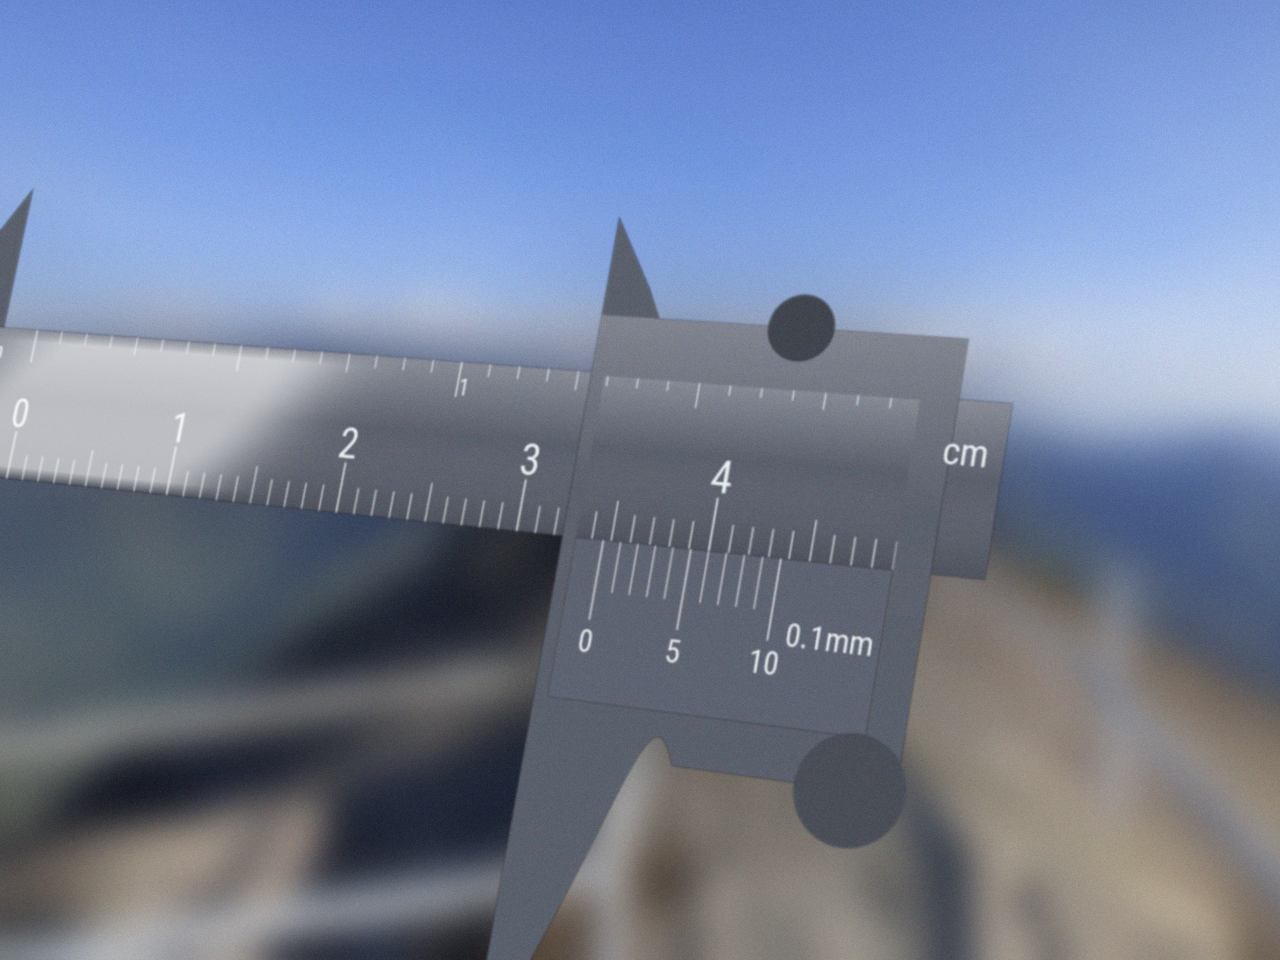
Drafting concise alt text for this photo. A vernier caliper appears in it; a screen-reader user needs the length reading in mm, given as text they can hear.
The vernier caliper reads 34.6 mm
